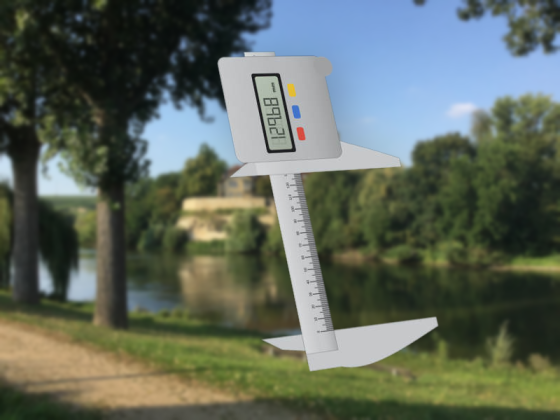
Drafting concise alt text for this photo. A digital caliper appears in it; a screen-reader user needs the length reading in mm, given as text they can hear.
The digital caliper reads 129.68 mm
